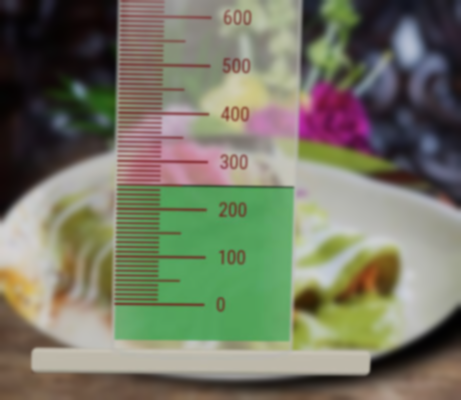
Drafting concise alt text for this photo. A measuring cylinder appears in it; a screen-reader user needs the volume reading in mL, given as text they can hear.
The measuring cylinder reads 250 mL
